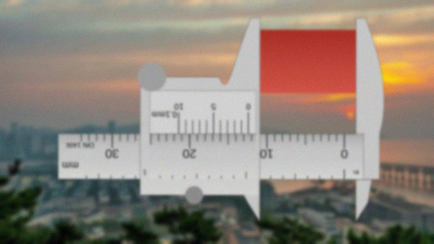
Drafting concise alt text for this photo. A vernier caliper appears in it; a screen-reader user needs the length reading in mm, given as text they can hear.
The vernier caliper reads 12.4 mm
